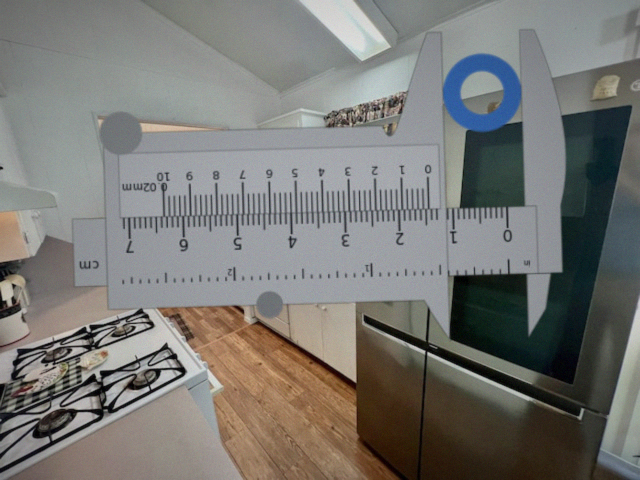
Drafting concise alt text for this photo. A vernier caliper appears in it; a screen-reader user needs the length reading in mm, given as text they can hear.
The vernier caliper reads 14.5 mm
